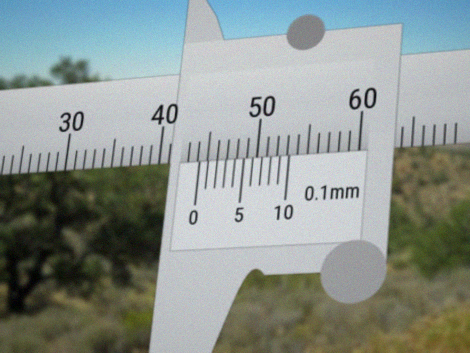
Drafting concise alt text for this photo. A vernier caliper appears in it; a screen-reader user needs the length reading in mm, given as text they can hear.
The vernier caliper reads 44.2 mm
